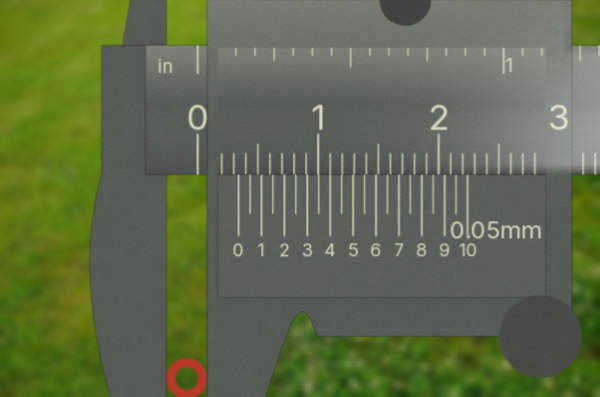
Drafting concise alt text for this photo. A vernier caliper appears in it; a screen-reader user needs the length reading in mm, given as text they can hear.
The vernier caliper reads 3.4 mm
